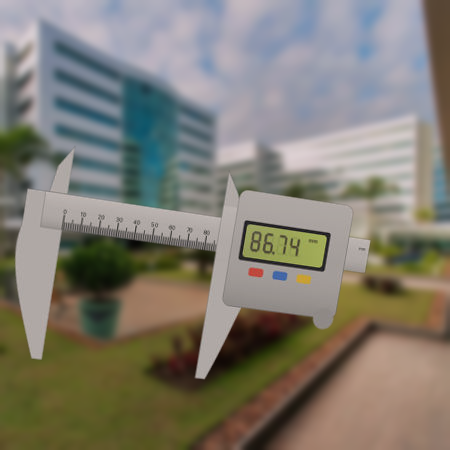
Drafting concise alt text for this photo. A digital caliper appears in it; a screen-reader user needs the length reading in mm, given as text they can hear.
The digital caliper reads 86.74 mm
